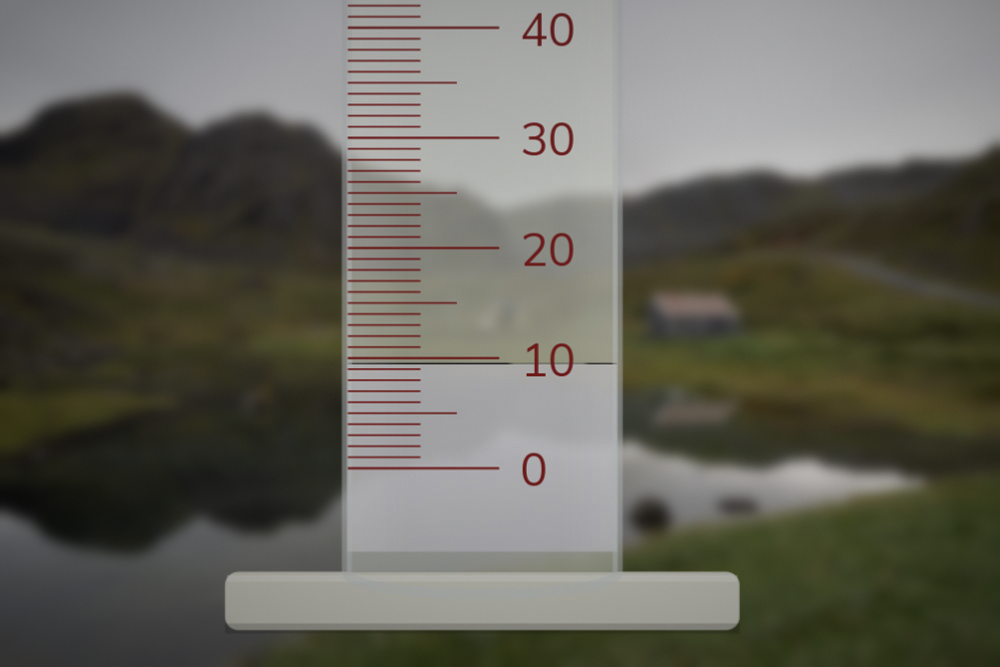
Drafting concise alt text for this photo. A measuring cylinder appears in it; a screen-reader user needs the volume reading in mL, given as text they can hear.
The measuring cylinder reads 9.5 mL
